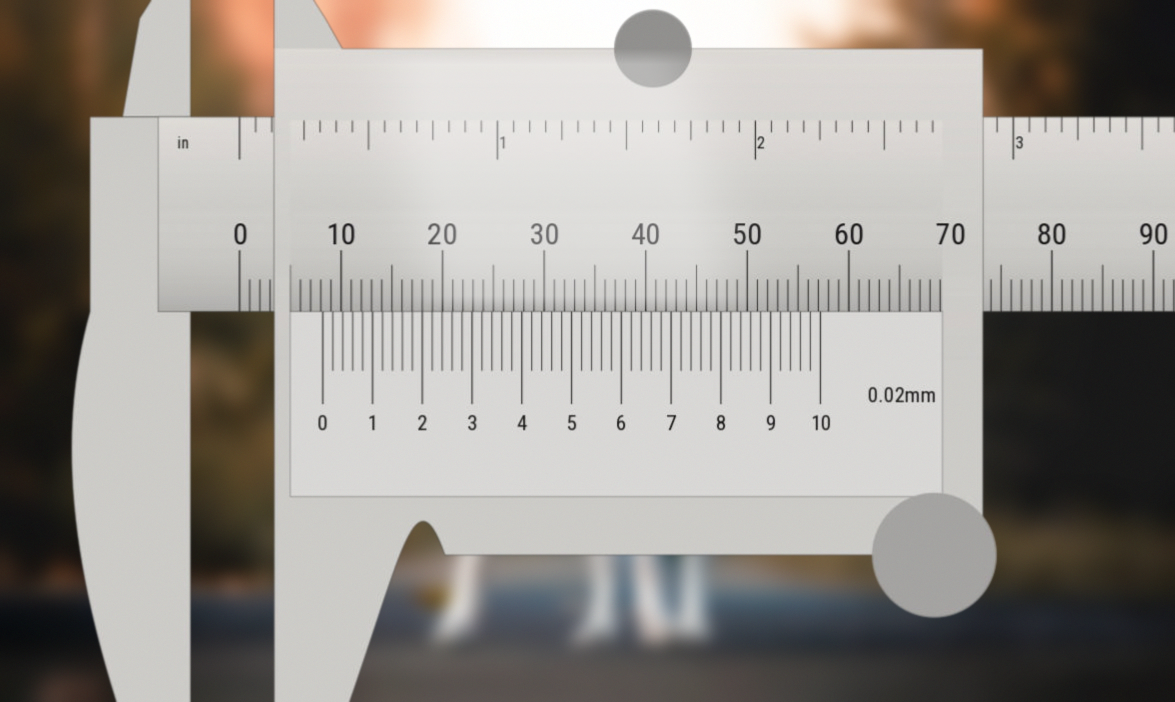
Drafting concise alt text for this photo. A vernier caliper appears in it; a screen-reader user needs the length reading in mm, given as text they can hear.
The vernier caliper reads 8.2 mm
